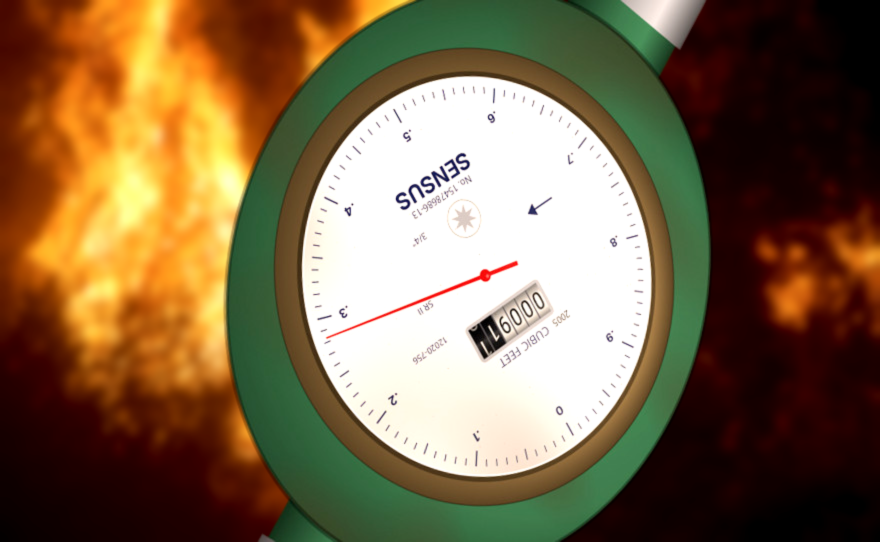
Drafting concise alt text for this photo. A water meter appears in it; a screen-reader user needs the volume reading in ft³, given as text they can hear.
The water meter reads 911.28 ft³
